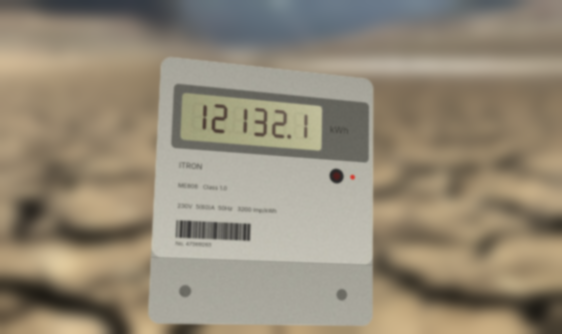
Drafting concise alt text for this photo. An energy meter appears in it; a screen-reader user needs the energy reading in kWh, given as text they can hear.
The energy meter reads 12132.1 kWh
